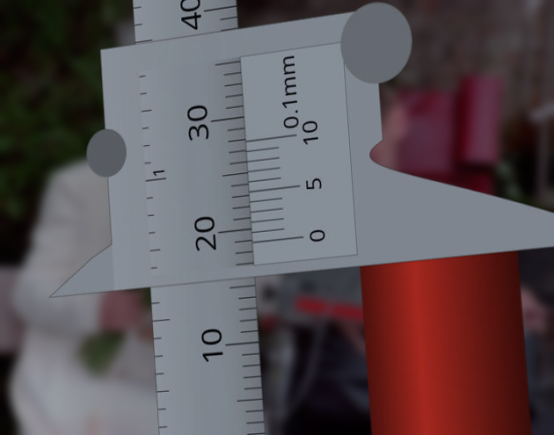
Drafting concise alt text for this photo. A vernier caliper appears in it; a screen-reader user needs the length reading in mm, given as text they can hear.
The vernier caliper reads 18.8 mm
